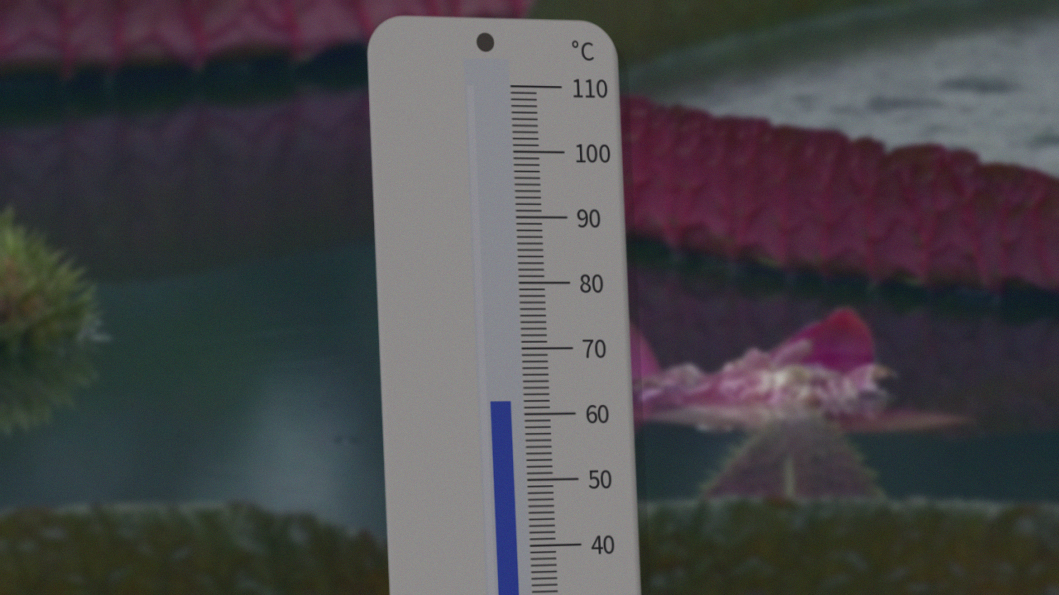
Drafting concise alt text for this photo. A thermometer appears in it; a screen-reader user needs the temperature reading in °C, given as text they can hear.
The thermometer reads 62 °C
